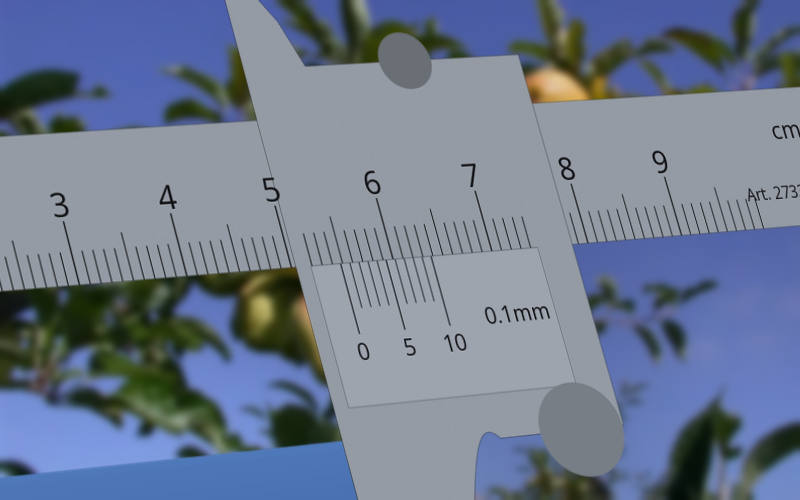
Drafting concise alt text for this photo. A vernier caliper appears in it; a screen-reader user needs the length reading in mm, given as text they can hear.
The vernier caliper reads 54.8 mm
